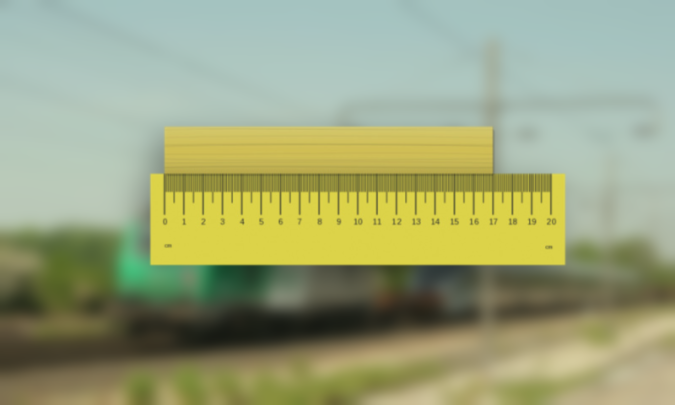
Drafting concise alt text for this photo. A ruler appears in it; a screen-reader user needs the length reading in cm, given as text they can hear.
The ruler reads 17 cm
